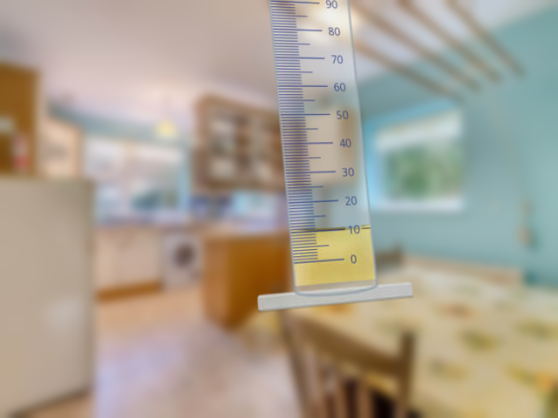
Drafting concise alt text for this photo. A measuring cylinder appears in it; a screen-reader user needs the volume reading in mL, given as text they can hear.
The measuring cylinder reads 10 mL
